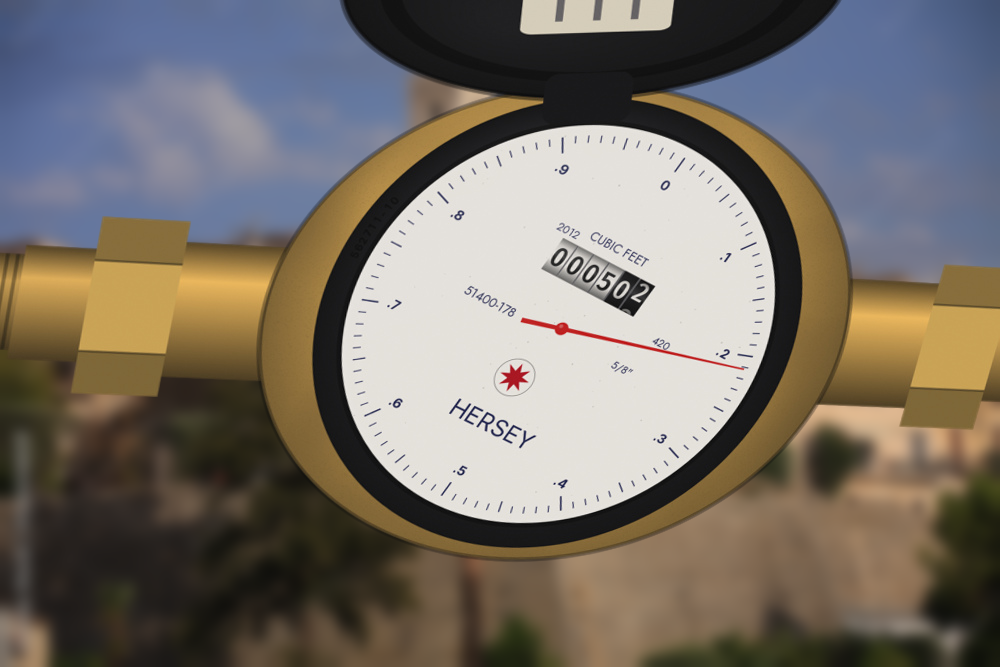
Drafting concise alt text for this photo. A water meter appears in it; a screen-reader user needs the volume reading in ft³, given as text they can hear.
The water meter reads 502.21 ft³
